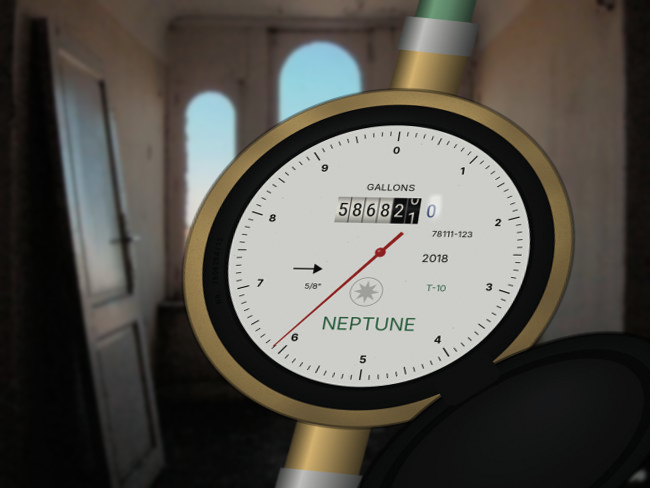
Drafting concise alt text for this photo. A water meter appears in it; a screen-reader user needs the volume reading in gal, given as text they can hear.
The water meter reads 5868206.1 gal
